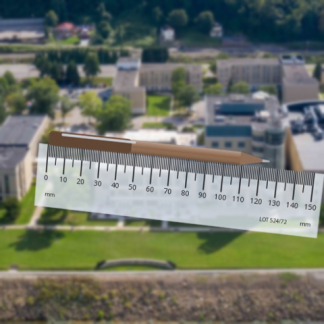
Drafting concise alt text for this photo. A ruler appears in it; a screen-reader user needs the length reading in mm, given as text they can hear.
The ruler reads 125 mm
